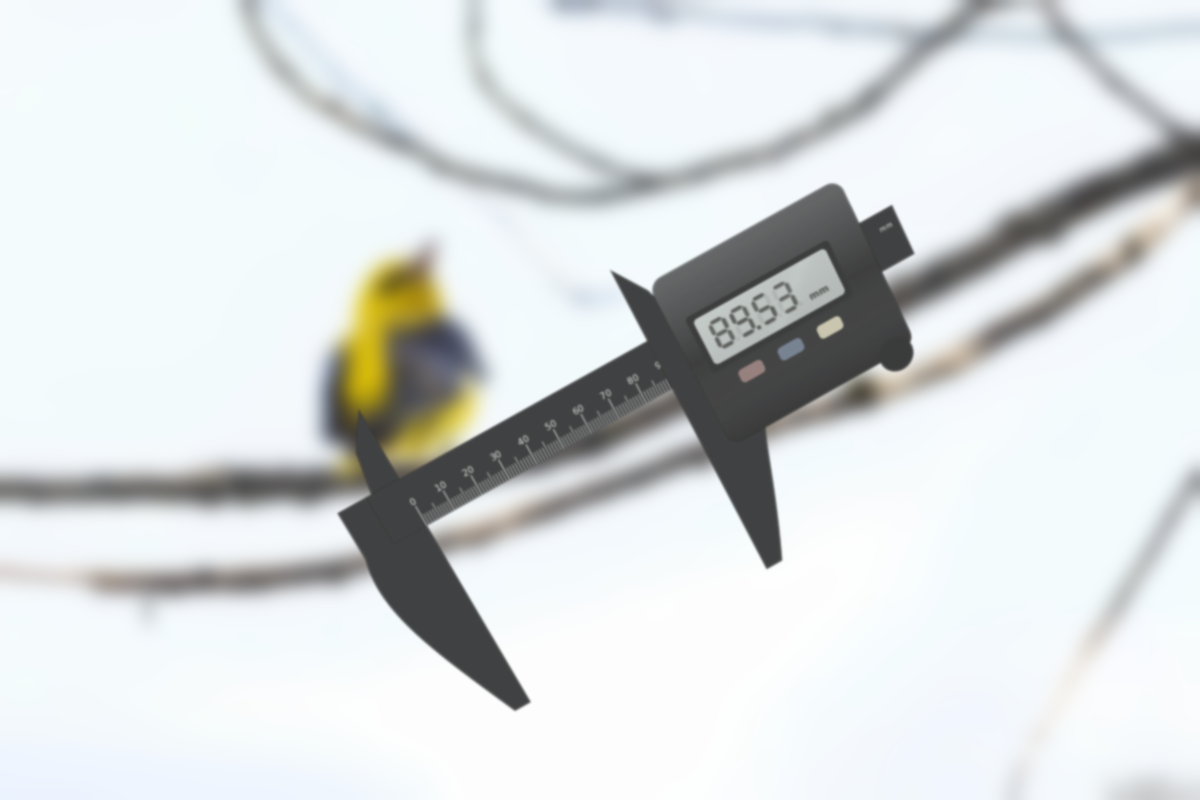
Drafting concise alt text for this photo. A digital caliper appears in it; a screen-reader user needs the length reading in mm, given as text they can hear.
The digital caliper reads 89.53 mm
